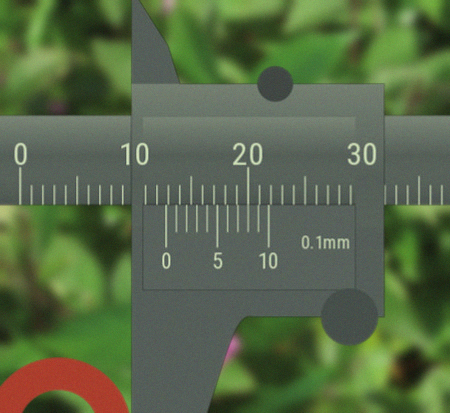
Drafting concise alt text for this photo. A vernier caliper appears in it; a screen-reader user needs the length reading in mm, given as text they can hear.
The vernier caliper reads 12.8 mm
